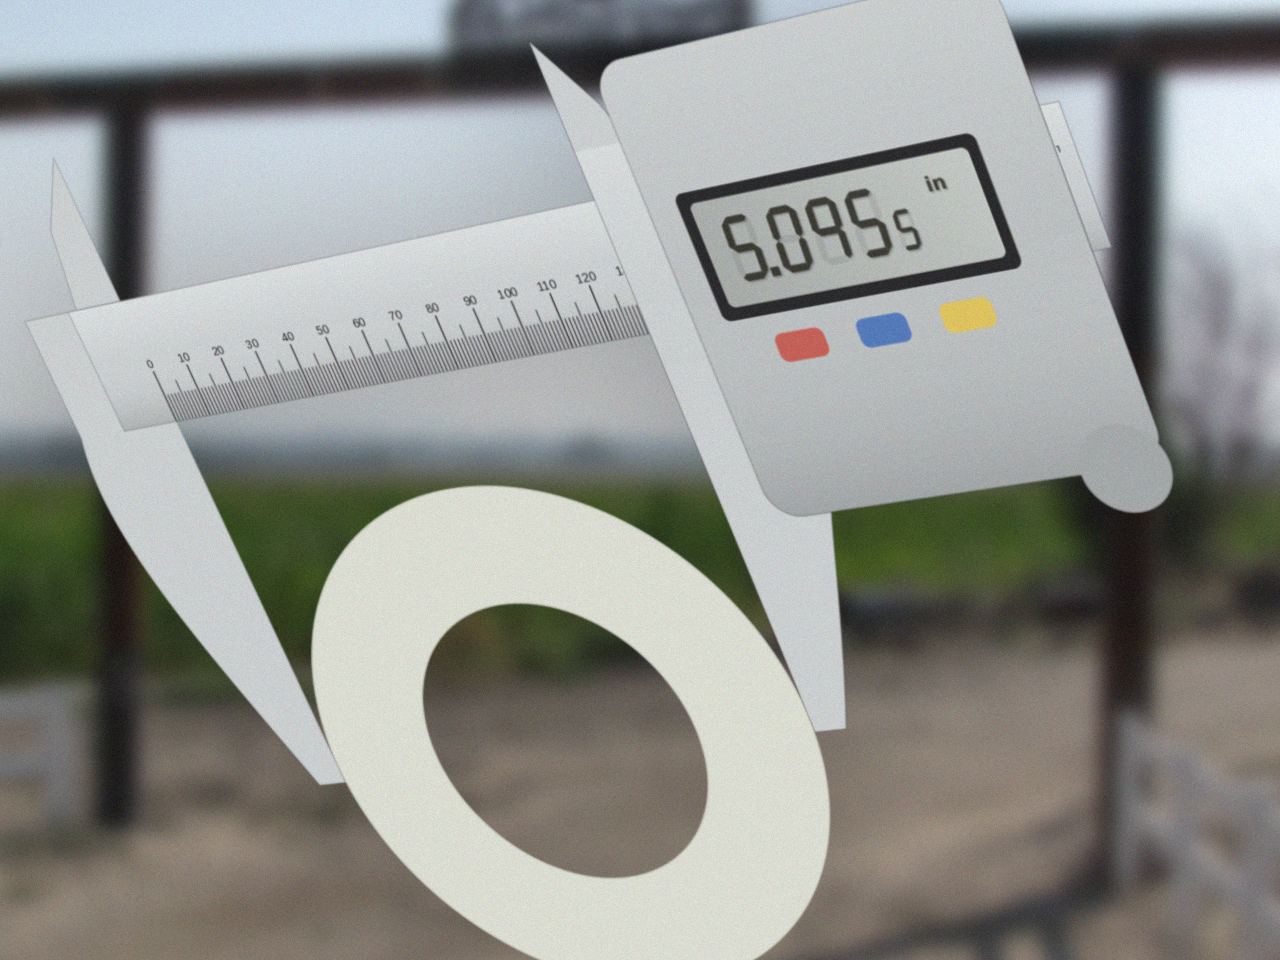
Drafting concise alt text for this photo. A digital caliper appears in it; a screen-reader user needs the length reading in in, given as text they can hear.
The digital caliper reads 5.0955 in
